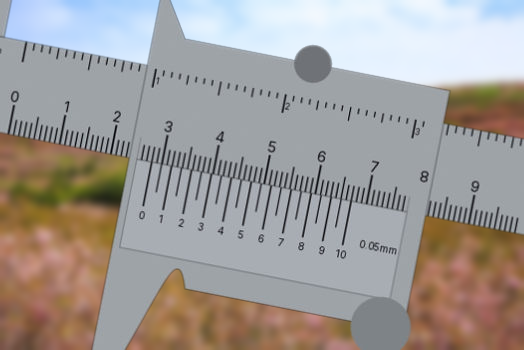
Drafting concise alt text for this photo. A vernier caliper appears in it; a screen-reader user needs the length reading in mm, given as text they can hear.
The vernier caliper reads 28.0 mm
